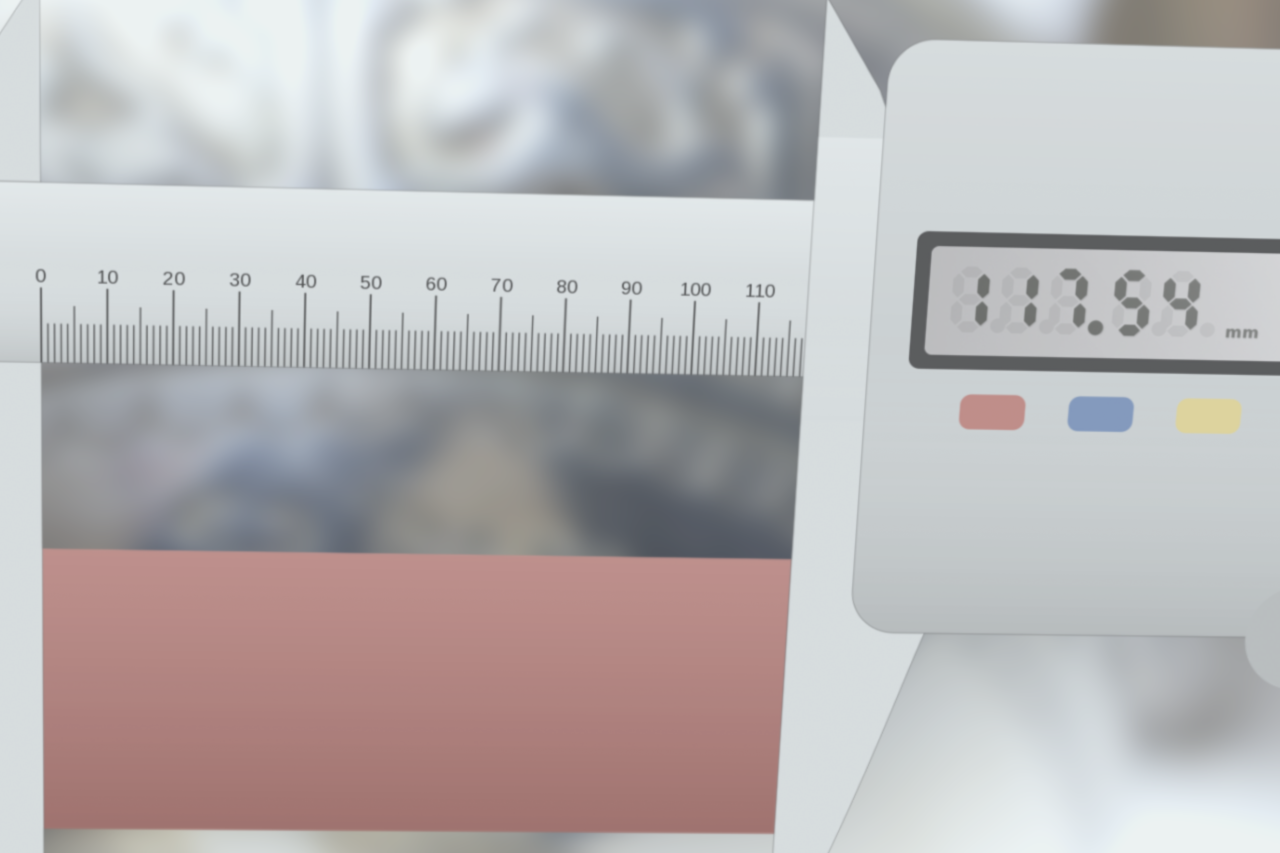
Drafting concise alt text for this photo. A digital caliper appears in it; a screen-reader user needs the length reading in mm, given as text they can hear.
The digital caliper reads 117.54 mm
